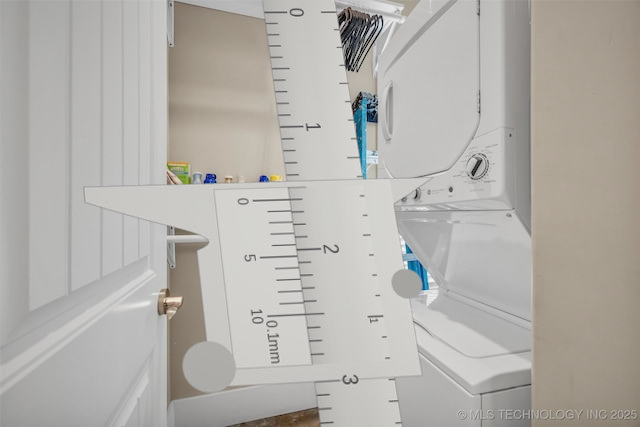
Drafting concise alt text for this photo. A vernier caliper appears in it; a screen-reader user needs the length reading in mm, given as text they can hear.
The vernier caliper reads 16.0 mm
